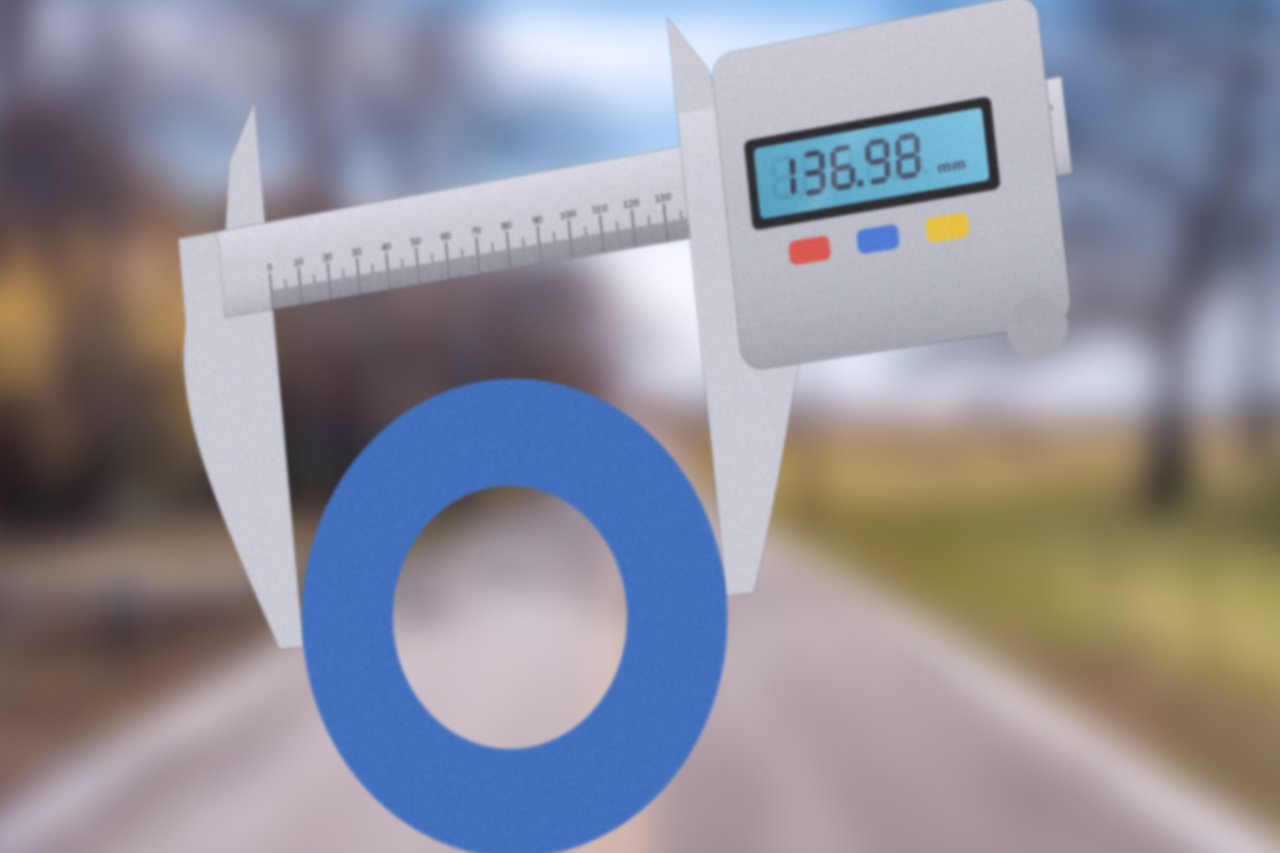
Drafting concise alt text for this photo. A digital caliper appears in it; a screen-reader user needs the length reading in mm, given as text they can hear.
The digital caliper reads 136.98 mm
